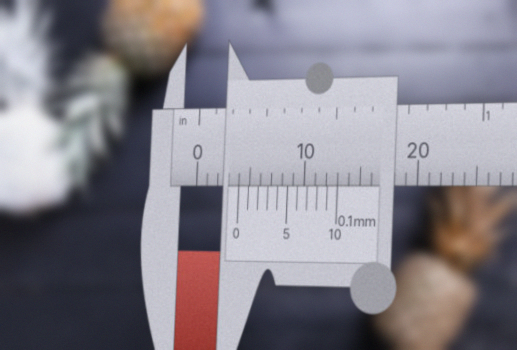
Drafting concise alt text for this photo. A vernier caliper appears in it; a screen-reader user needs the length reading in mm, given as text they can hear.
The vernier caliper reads 4.0 mm
